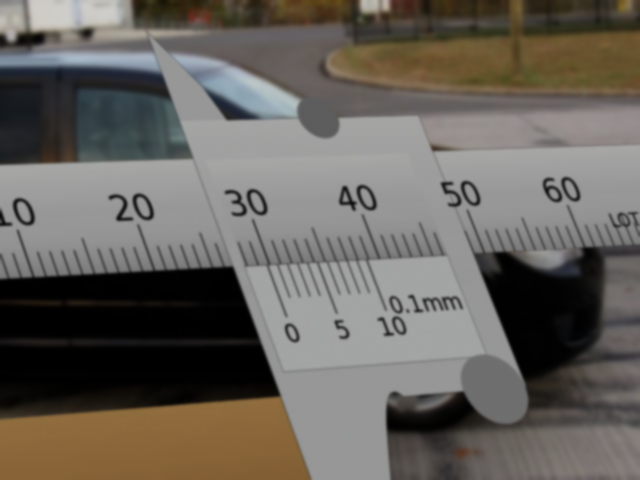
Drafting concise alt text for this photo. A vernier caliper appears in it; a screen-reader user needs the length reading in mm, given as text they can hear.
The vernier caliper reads 29.8 mm
